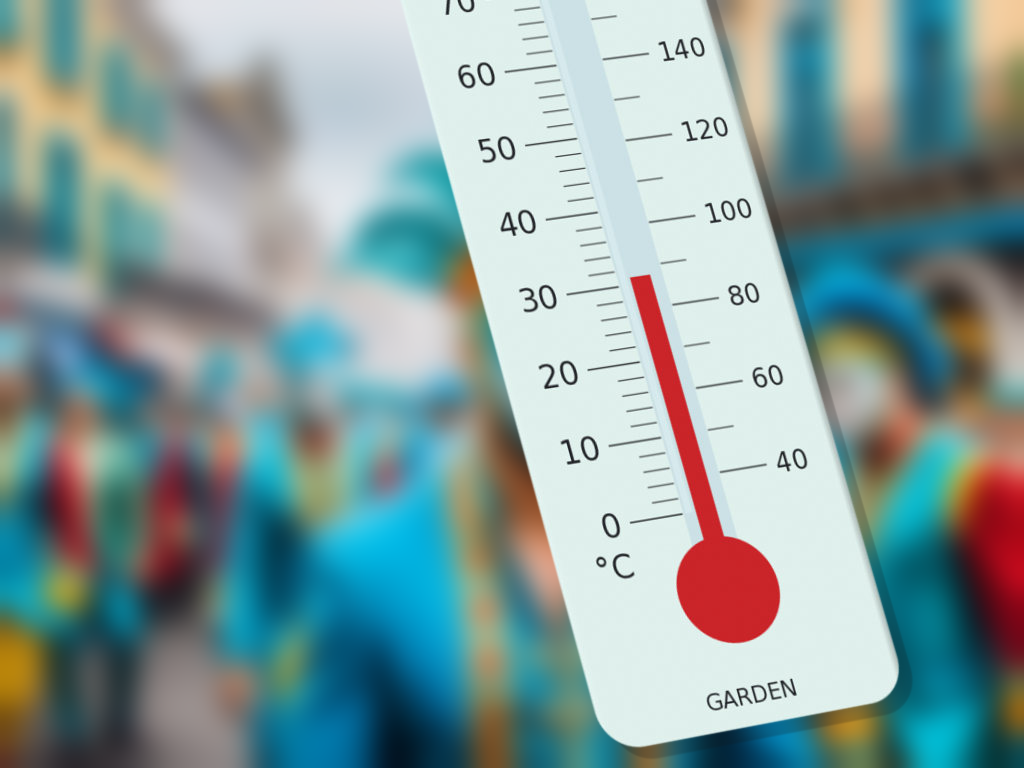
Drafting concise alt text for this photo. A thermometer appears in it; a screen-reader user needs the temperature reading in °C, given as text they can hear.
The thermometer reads 31 °C
